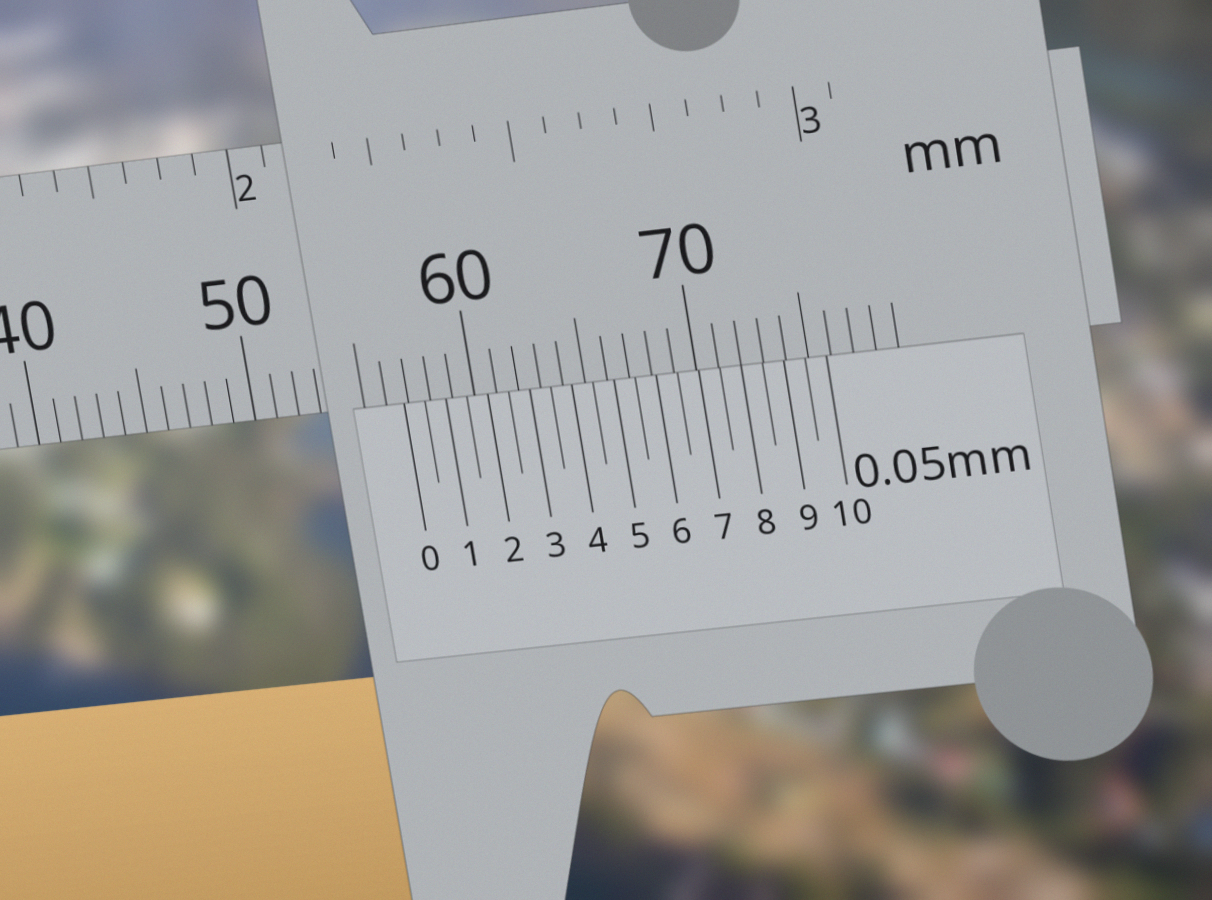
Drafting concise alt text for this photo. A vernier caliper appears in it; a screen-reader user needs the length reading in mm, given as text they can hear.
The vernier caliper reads 56.8 mm
